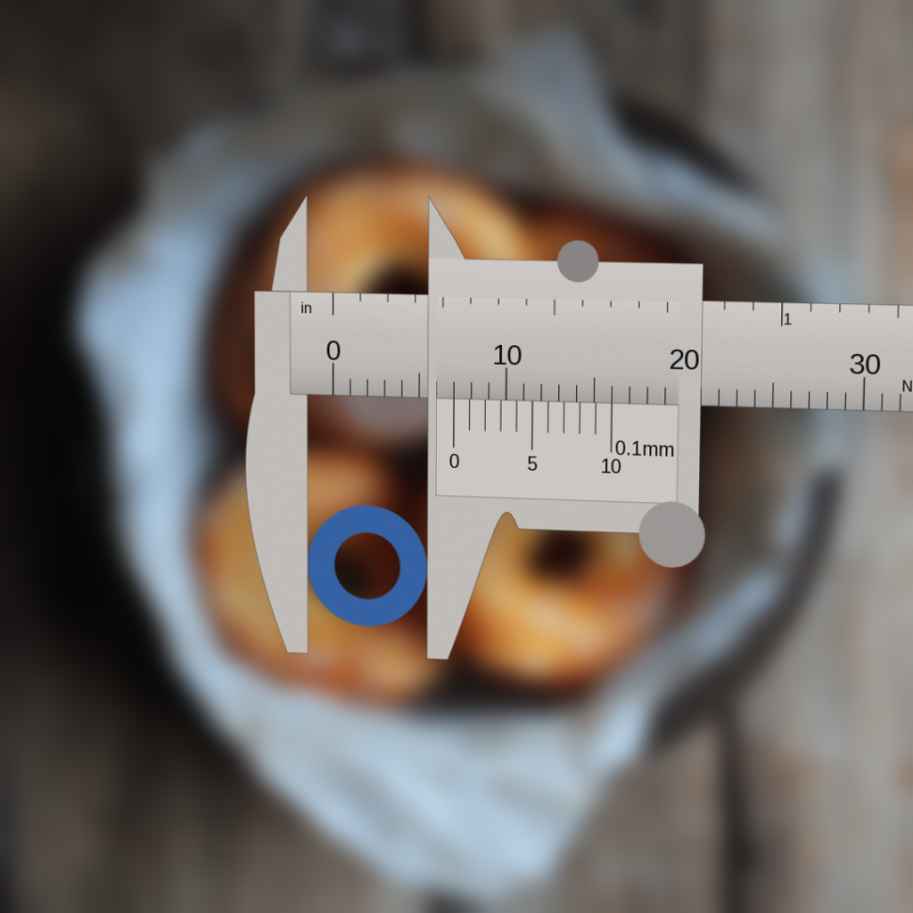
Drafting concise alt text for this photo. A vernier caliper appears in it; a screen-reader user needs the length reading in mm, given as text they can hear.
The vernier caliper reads 7.0 mm
